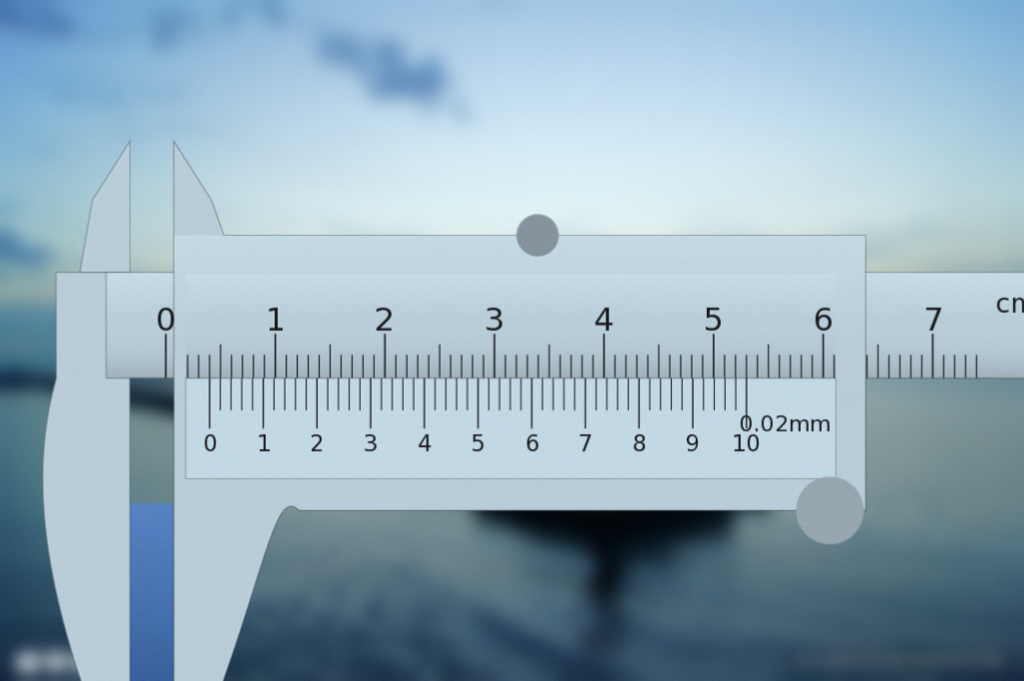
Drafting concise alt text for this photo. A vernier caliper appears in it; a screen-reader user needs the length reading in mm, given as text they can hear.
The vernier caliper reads 4.0 mm
